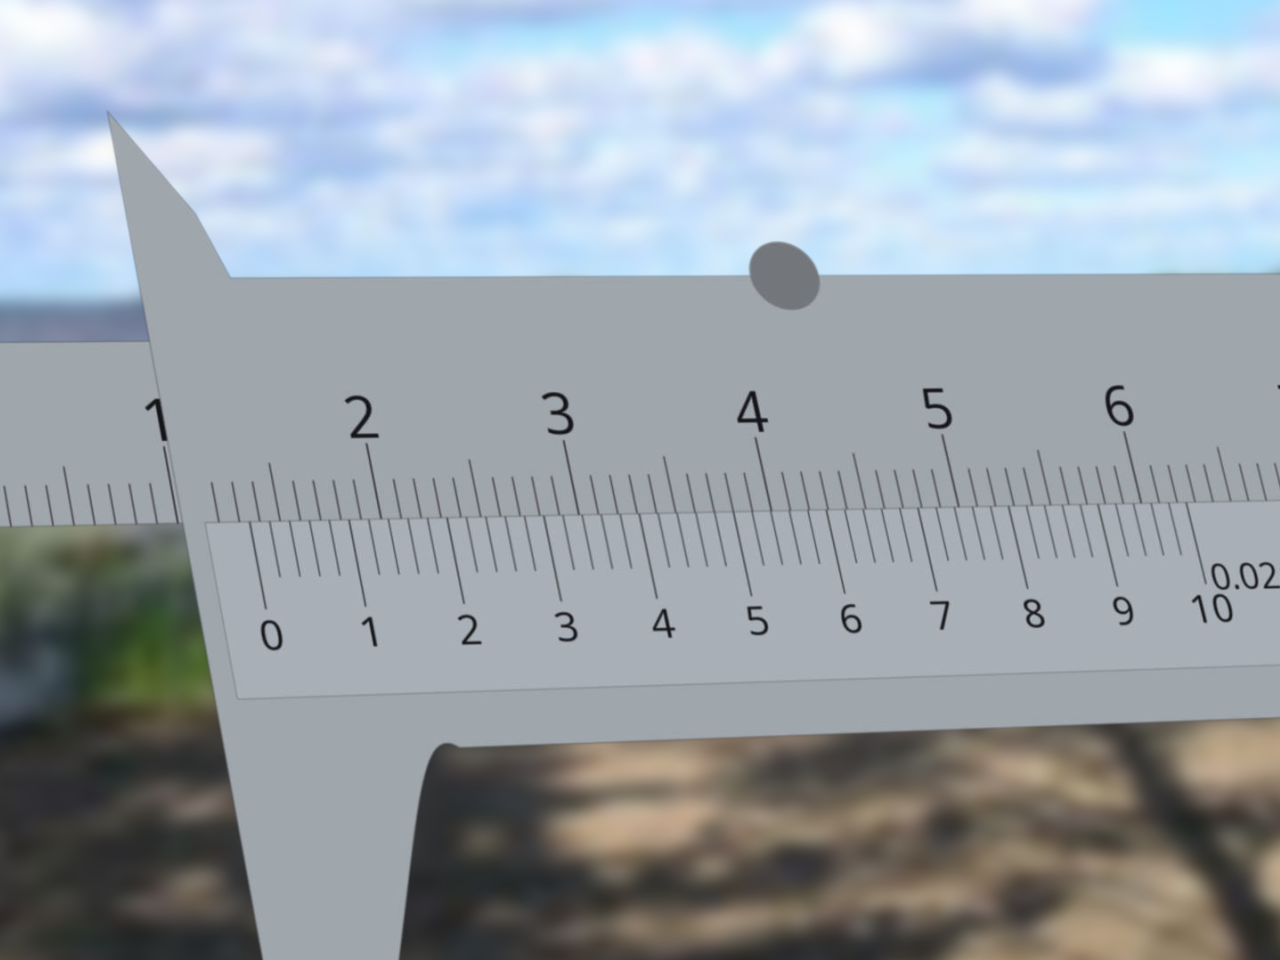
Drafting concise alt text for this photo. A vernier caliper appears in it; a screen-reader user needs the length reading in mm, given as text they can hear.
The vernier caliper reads 13.5 mm
